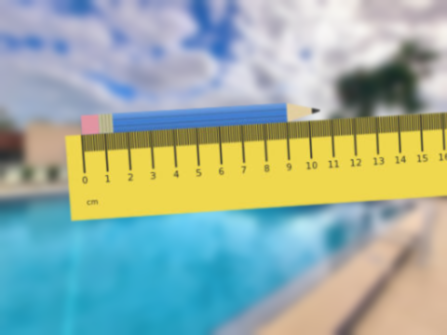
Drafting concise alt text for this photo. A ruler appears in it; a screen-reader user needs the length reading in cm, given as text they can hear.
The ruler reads 10.5 cm
